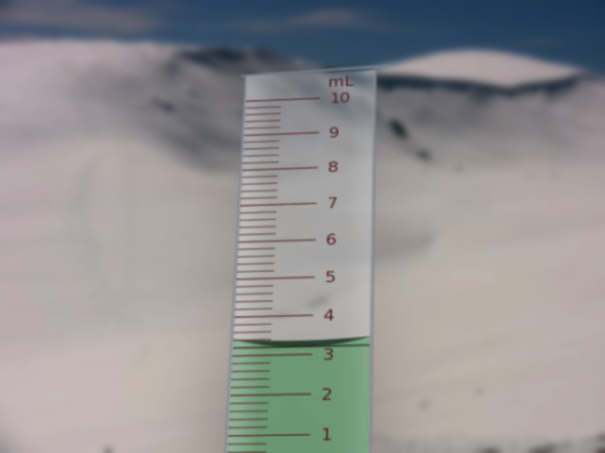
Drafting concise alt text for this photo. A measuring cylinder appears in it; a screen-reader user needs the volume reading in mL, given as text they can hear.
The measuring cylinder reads 3.2 mL
